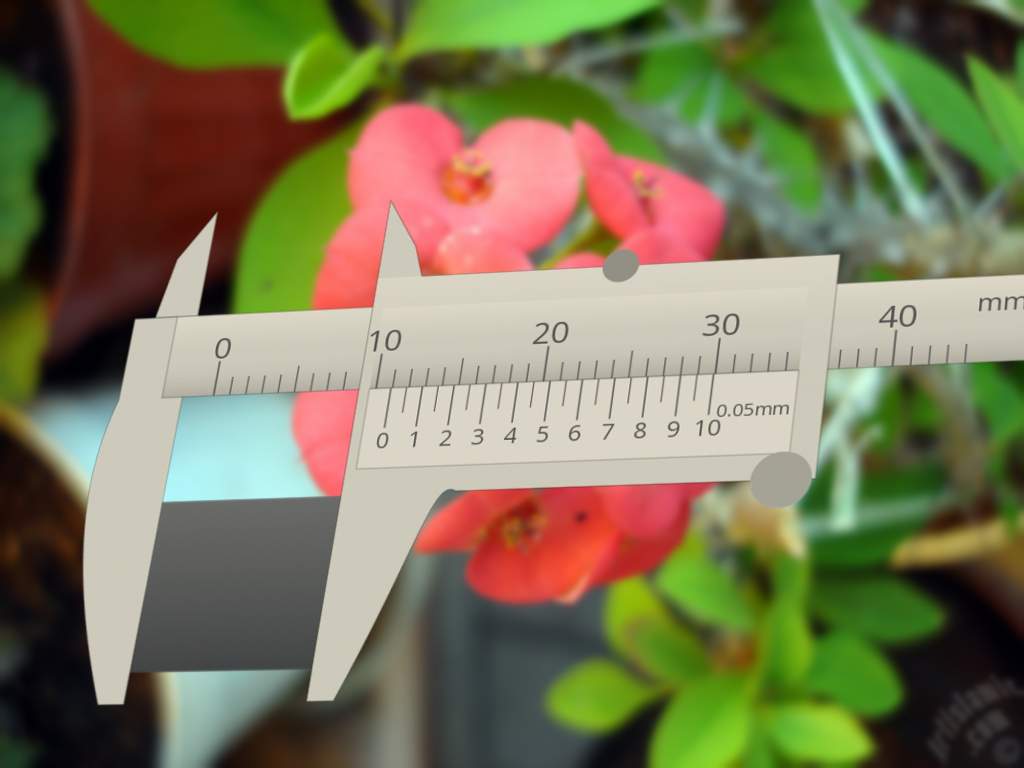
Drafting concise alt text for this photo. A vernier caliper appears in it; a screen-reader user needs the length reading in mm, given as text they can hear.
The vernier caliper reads 10.9 mm
